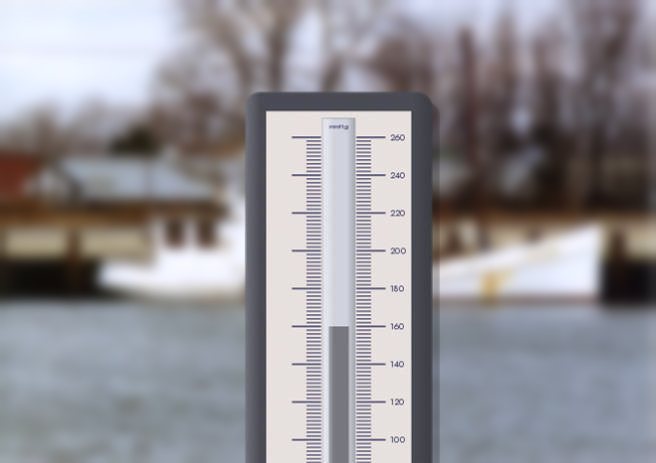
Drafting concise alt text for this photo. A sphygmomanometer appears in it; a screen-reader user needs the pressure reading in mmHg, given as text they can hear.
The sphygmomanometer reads 160 mmHg
